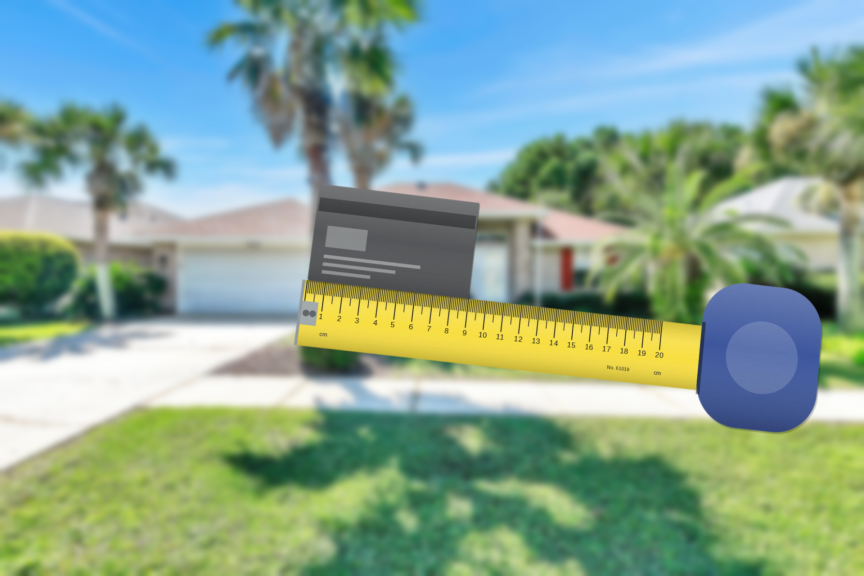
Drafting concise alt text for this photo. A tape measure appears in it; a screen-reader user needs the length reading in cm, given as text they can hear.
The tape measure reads 9 cm
